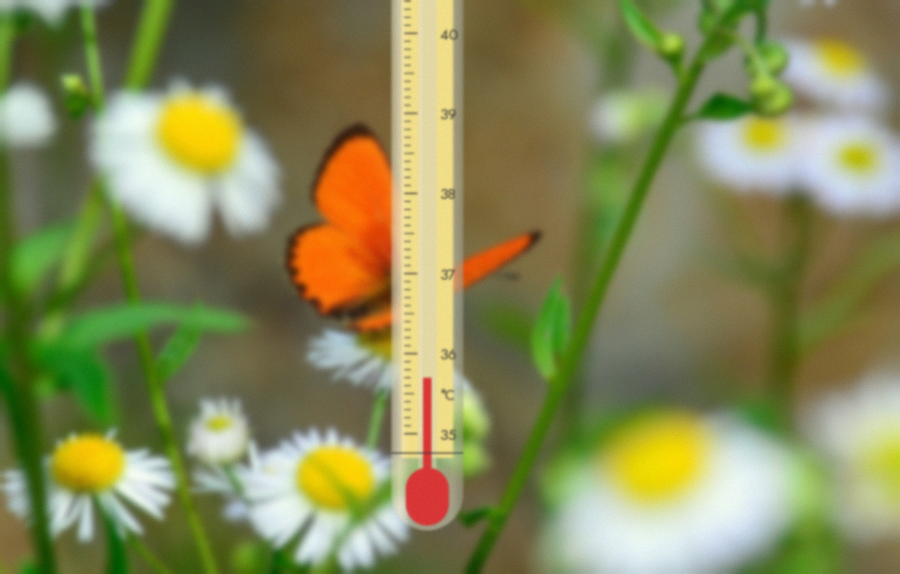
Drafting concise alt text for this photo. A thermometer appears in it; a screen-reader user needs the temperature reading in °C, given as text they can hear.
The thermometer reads 35.7 °C
